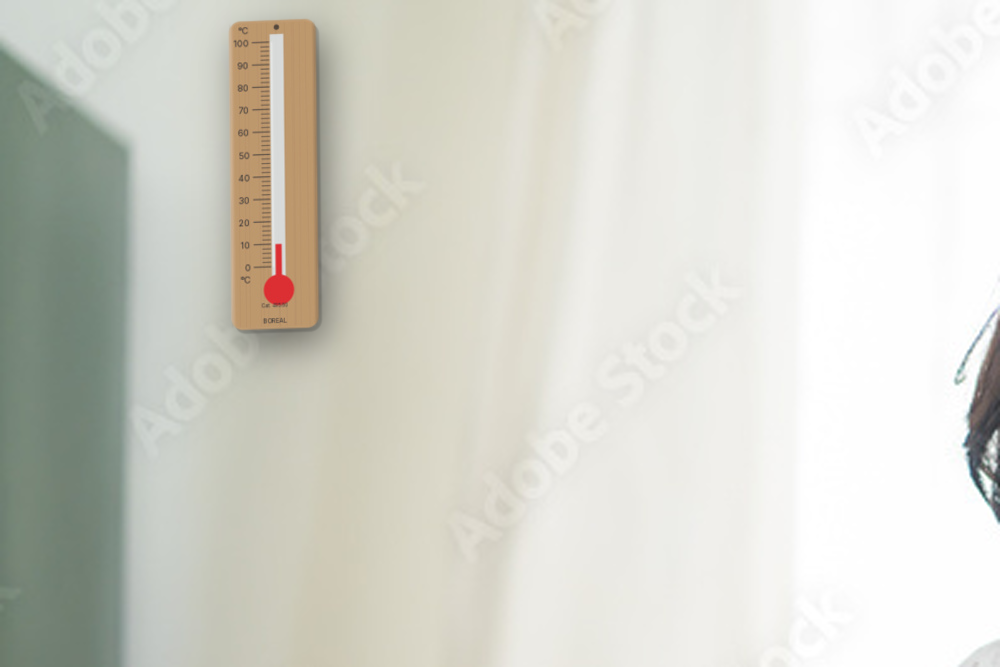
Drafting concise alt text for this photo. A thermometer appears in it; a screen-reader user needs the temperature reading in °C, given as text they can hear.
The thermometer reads 10 °C
